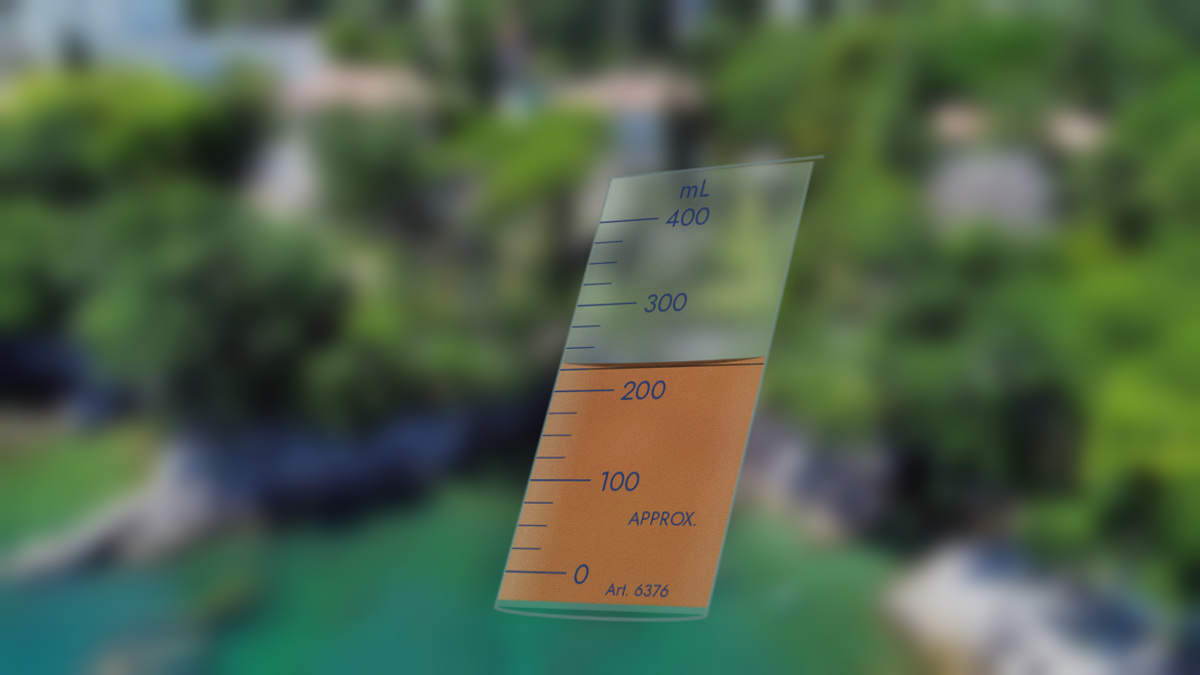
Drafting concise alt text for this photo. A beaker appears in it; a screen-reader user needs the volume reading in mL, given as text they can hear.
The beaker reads 225 mL
